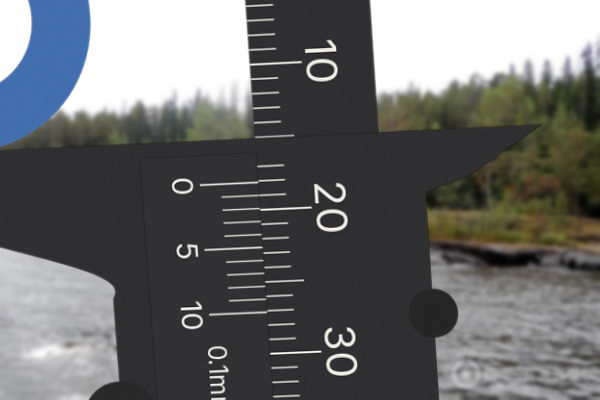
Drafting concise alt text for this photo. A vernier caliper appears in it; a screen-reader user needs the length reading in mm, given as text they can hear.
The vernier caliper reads 18.1 mm
